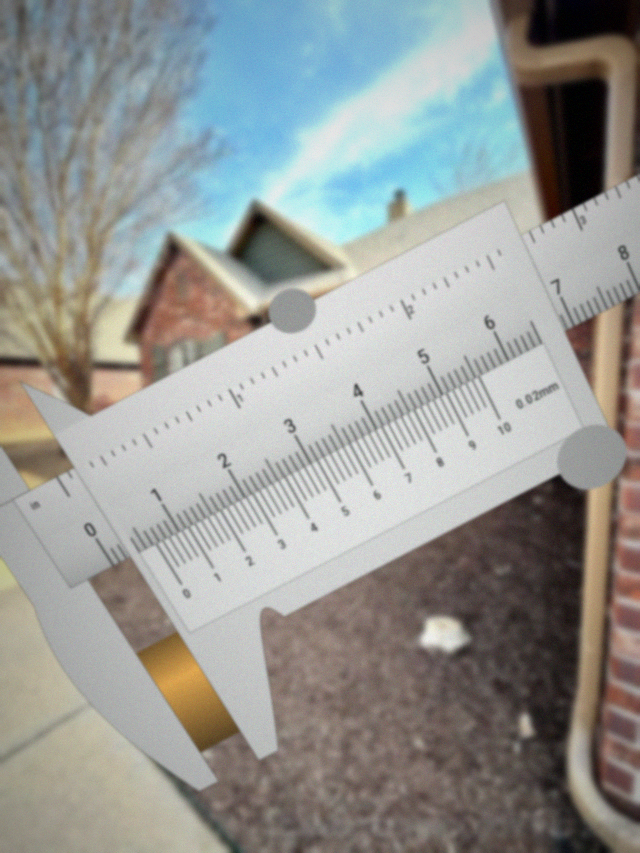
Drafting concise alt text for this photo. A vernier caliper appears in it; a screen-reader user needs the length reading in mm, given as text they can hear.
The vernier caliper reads 6.5 mm
